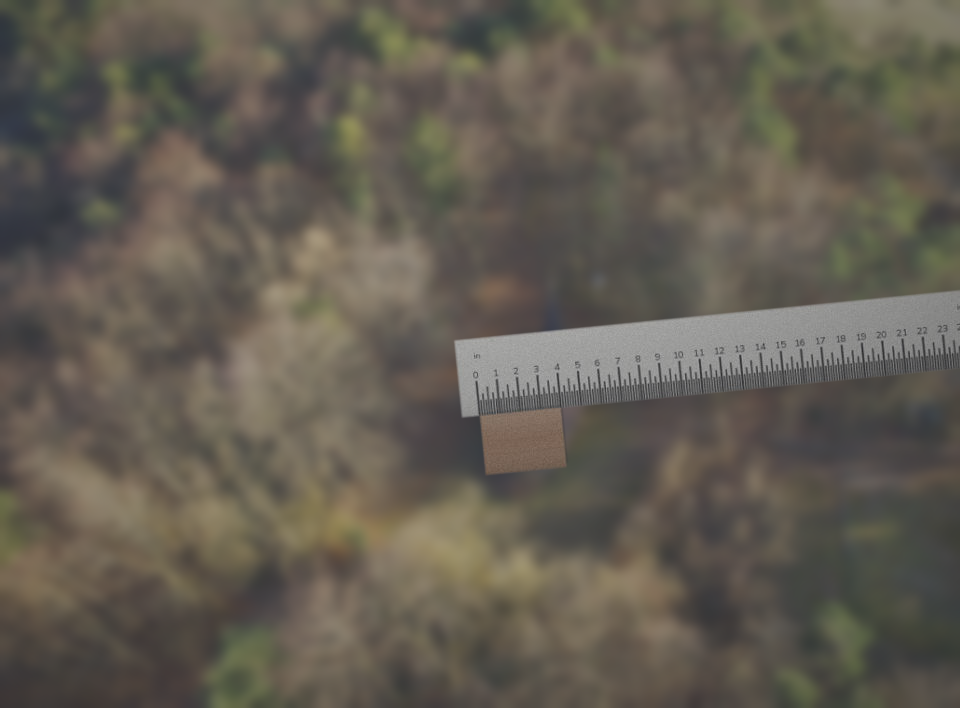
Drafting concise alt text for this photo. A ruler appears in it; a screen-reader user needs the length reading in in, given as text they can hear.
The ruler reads 4 in
